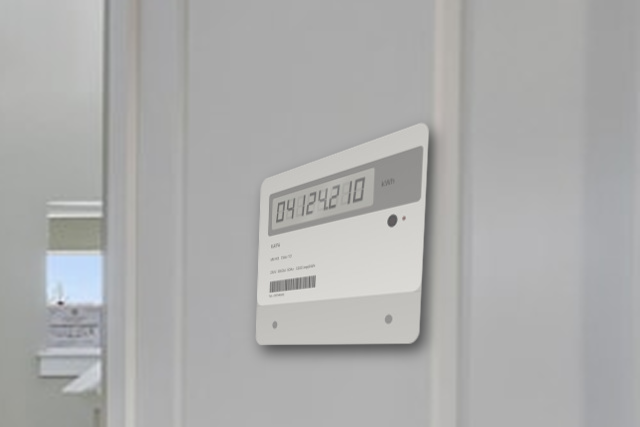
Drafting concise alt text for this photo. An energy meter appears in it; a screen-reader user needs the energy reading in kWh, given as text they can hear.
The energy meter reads 4124.210 kWh
